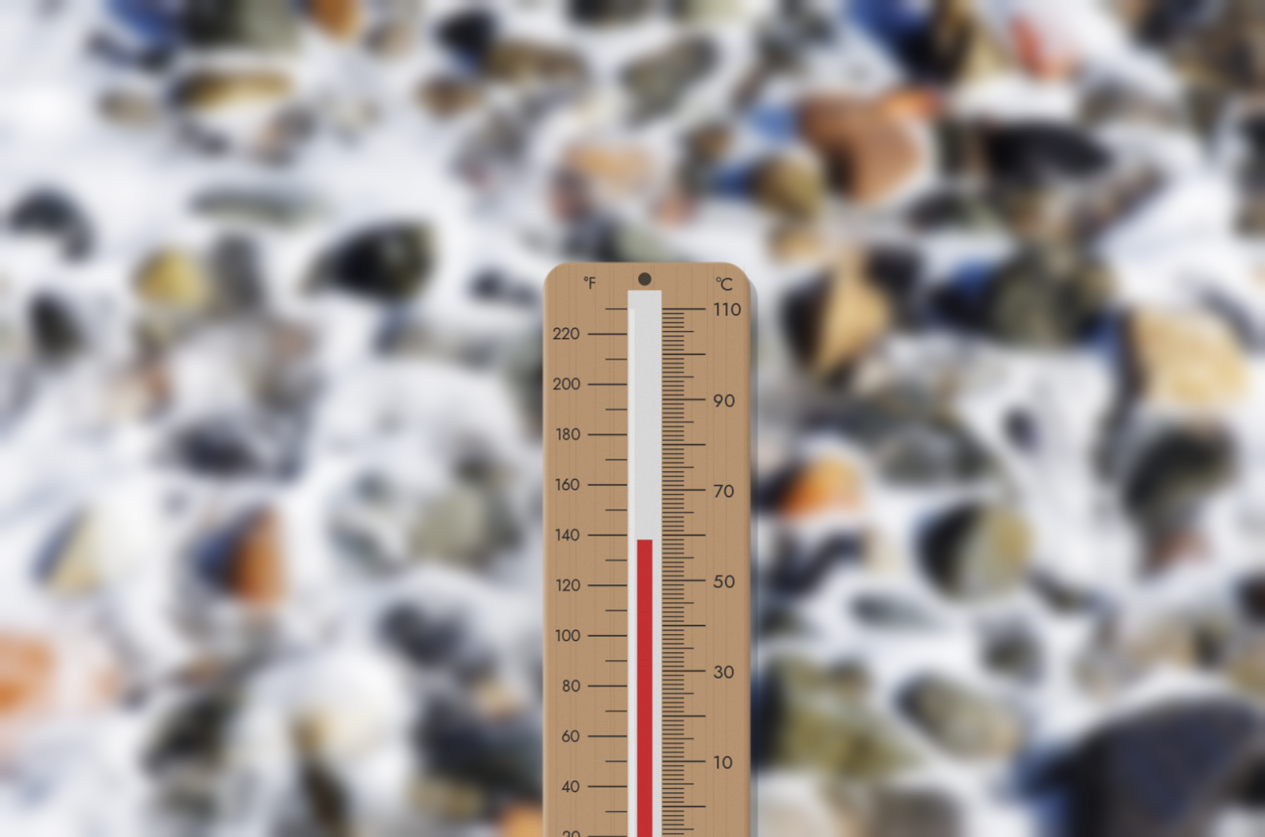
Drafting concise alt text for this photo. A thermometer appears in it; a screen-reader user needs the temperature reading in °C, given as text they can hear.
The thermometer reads 59 °C
